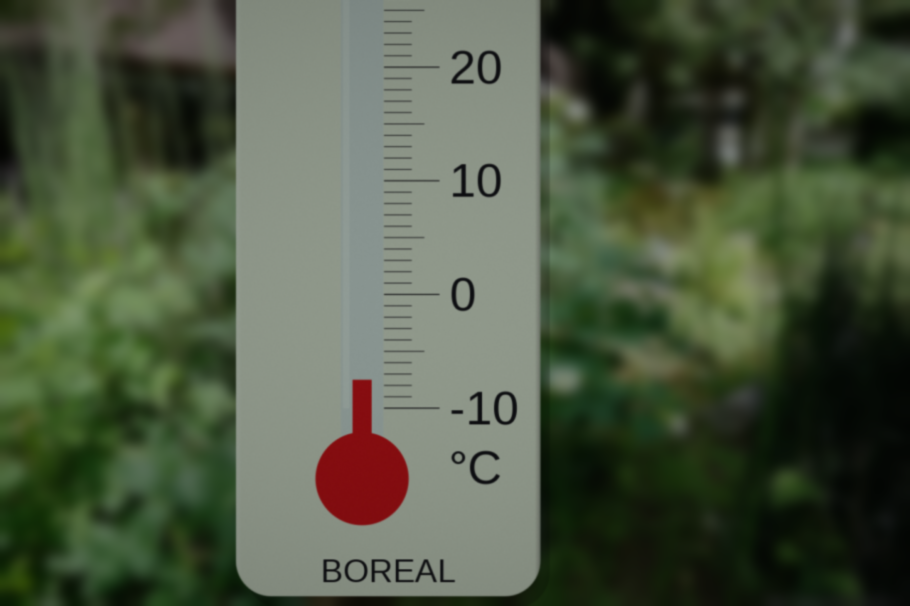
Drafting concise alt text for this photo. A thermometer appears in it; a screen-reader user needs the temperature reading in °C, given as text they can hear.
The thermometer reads -7.5 °C
